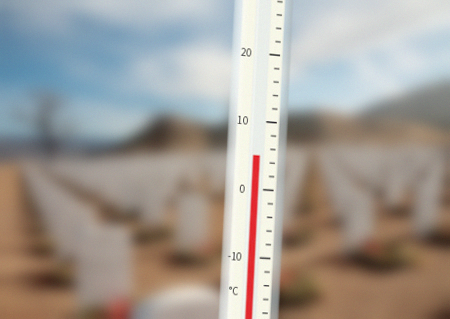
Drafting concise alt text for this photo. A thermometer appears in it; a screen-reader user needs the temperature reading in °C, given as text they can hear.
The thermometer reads 5 °C
